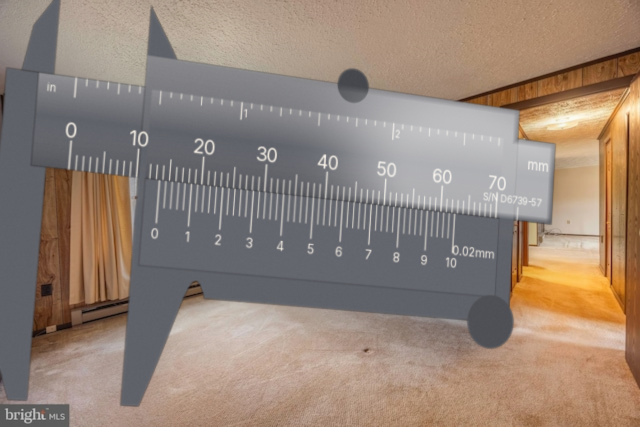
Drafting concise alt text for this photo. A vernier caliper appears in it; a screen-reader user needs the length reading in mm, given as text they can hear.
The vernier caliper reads 13.5 mm
